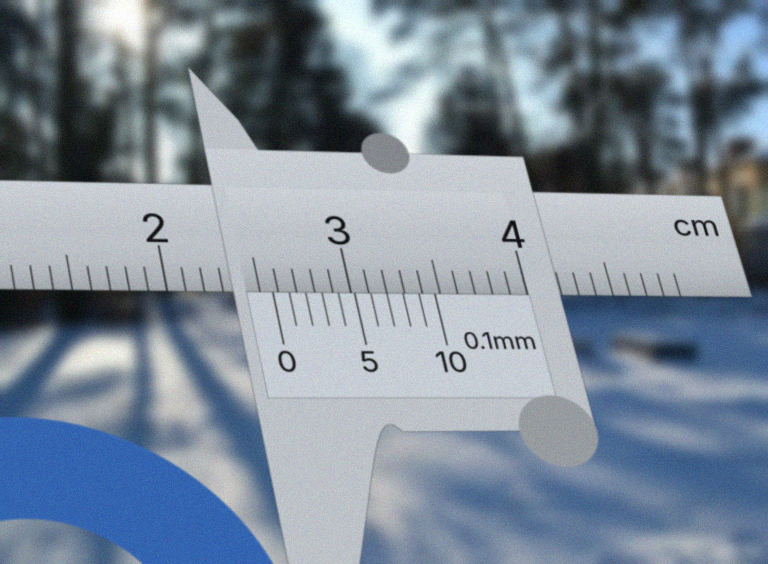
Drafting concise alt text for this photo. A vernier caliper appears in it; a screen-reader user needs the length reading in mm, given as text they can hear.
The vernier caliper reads 25.7 mm
